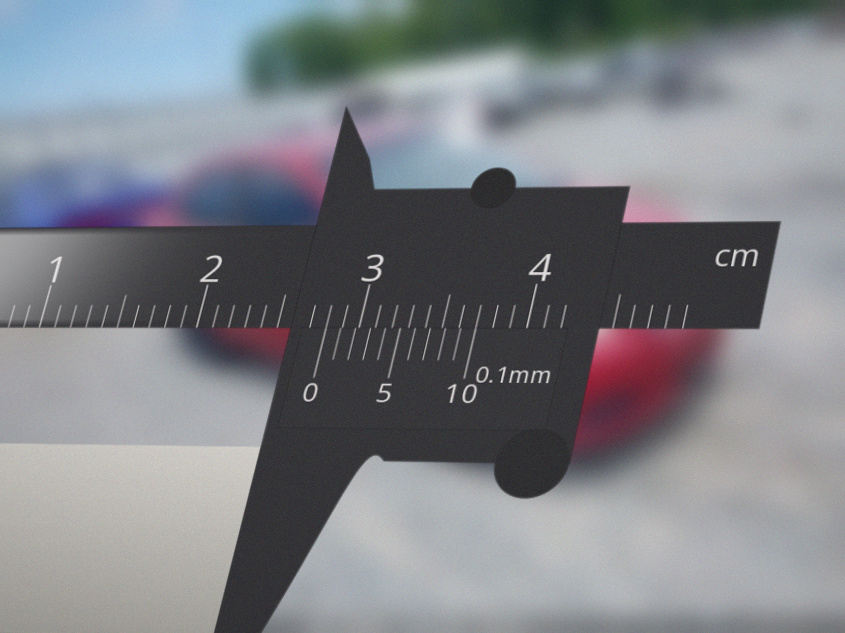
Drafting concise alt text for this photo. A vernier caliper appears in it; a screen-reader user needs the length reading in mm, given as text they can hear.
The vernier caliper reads 28.0 mm
